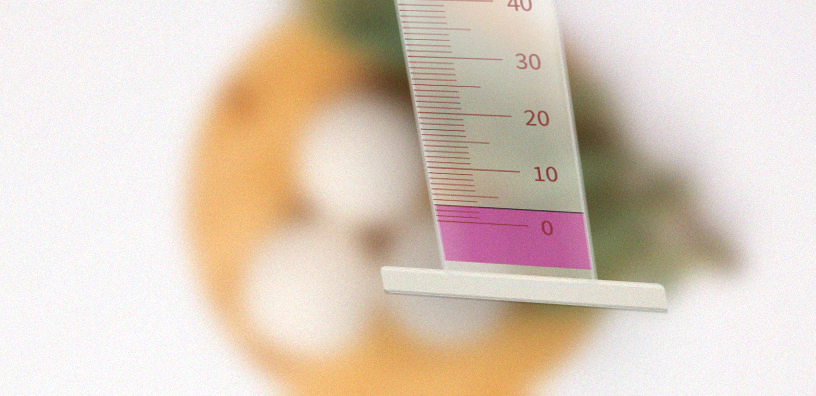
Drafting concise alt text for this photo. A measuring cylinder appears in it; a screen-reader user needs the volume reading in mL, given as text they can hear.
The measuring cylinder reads 3 mL
